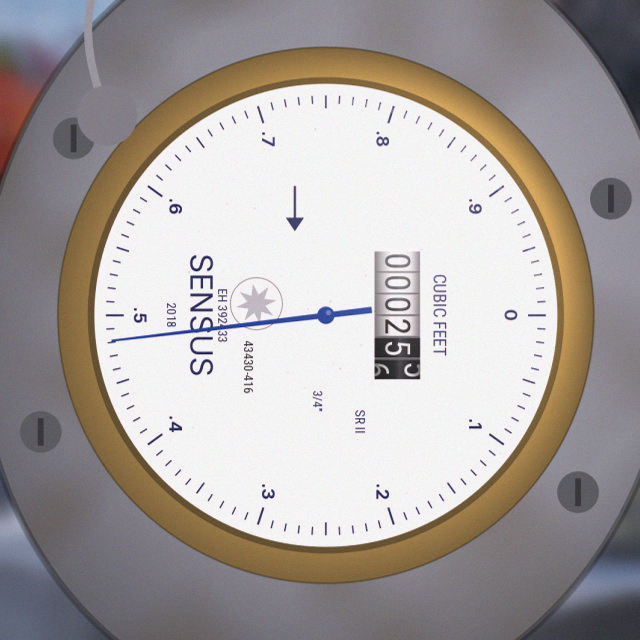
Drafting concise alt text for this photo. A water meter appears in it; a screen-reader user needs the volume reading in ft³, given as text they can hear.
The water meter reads 255.48 ft³
